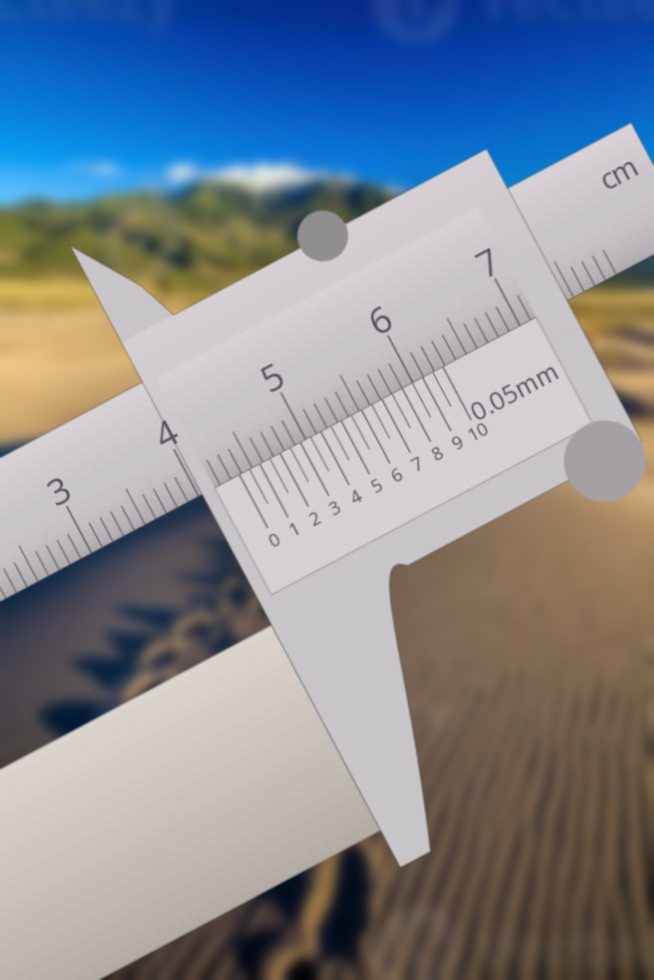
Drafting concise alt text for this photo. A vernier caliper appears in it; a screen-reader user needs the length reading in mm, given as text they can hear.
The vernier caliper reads 43.8 mm
